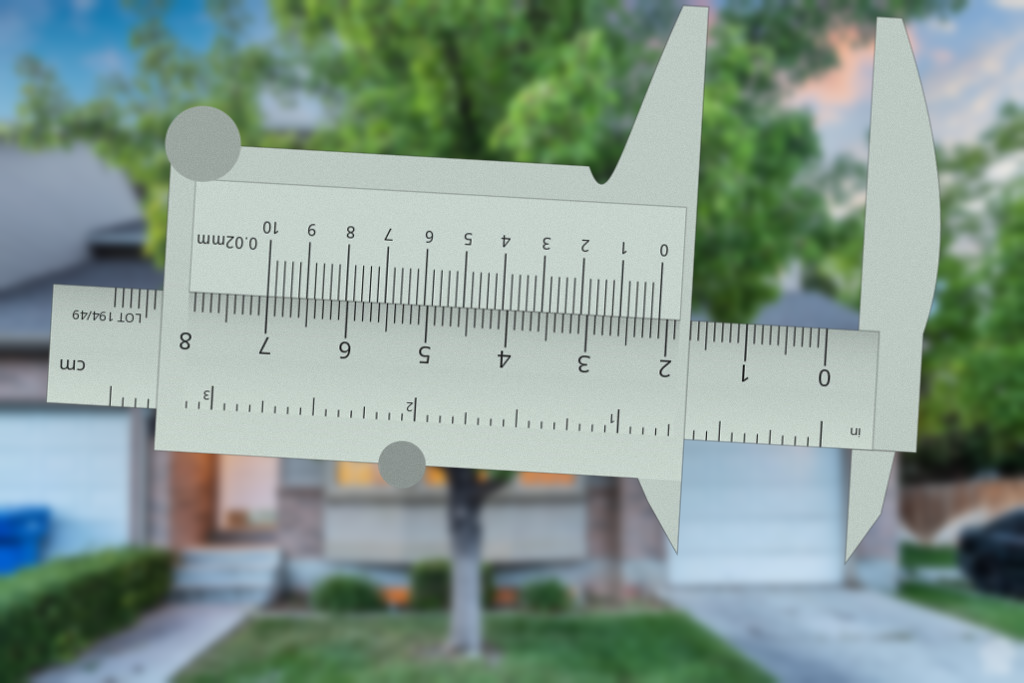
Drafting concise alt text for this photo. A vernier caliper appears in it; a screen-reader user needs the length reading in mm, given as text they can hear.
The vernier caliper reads 21.0 mm
